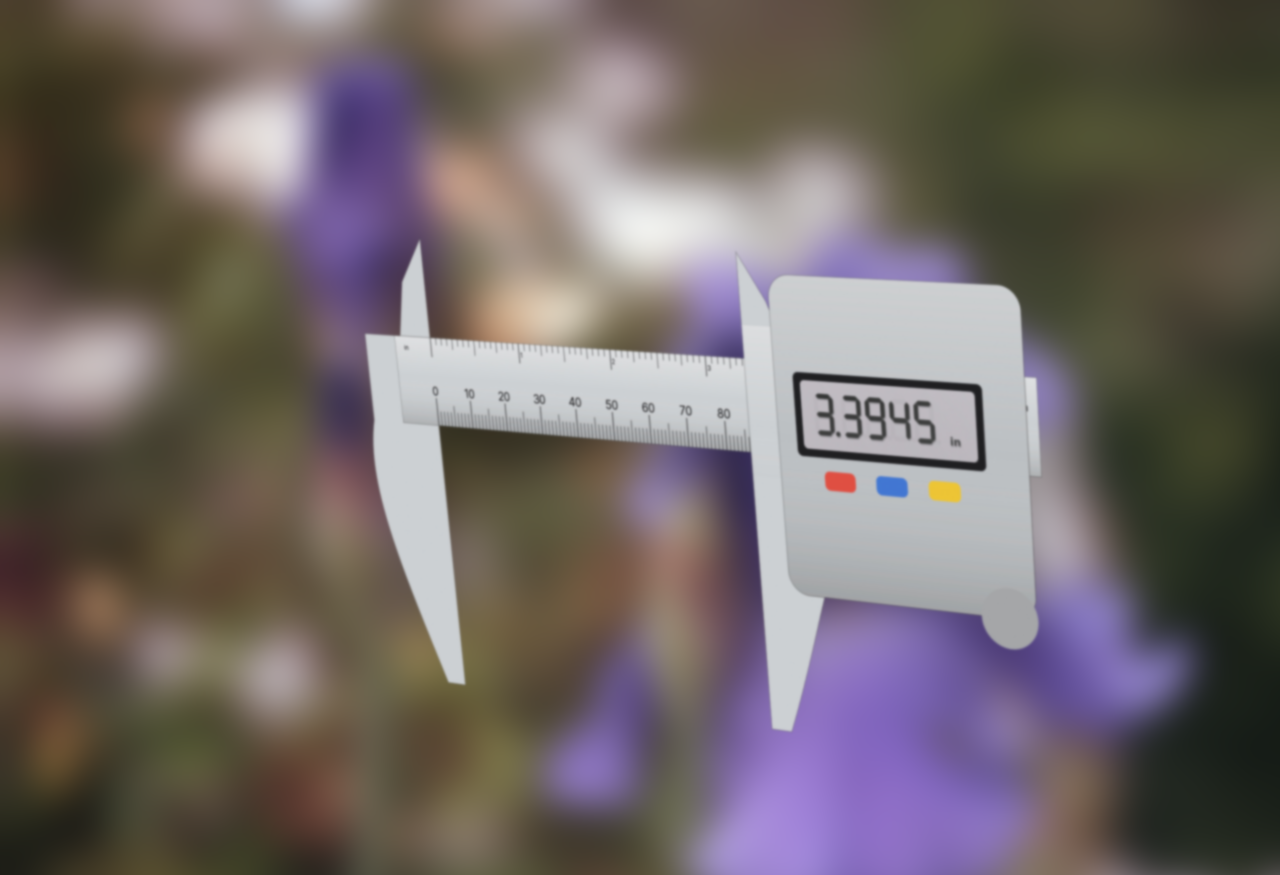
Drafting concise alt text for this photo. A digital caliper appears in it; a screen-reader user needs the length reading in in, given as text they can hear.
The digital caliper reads 3.3945 in
